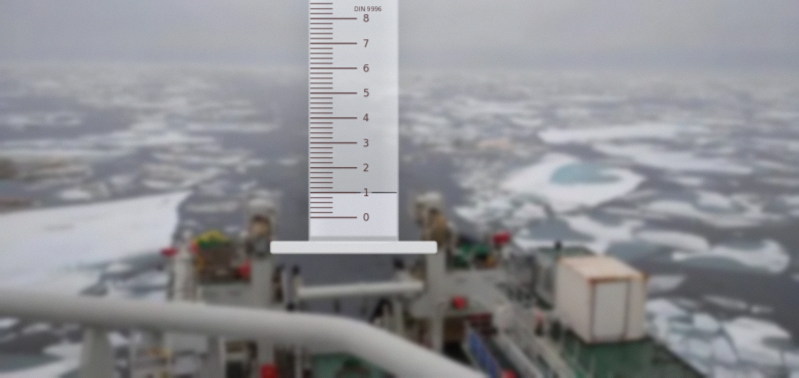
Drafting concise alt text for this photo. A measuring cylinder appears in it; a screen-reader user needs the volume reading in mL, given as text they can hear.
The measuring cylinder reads 1 mL
